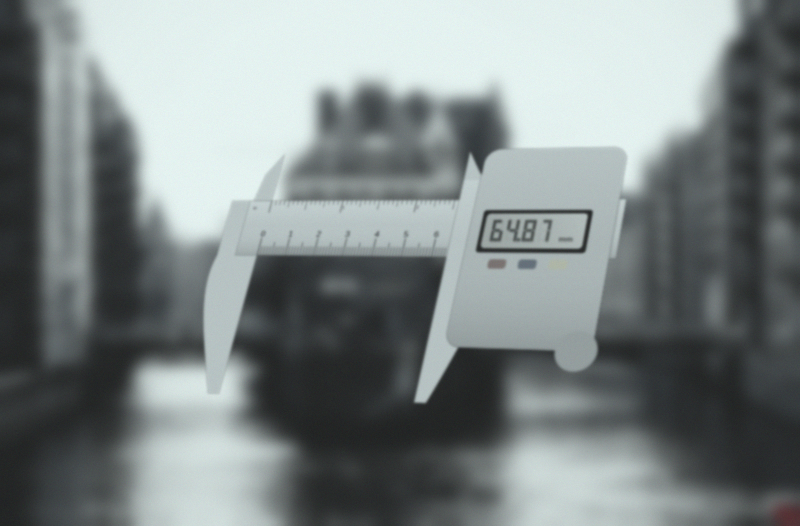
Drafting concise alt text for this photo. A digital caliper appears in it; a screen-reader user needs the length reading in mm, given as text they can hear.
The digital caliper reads 64.87 mm
